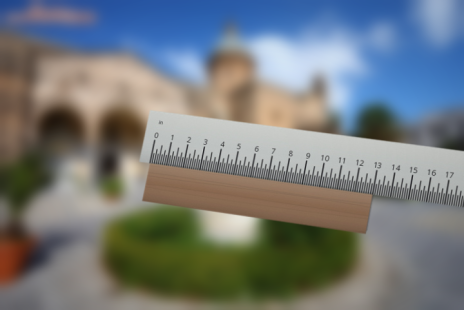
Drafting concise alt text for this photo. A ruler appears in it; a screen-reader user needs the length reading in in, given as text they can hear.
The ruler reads 13 in
